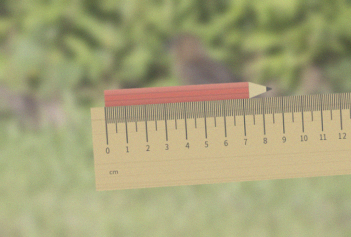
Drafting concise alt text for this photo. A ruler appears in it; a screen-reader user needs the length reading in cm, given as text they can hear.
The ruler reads 8.5 cm
